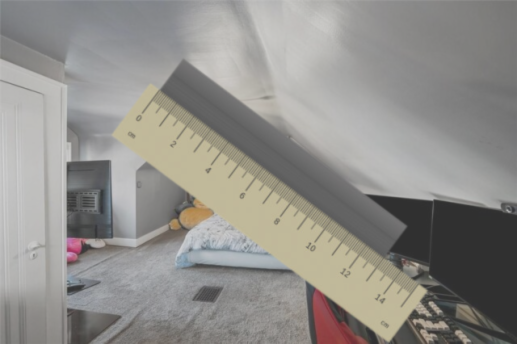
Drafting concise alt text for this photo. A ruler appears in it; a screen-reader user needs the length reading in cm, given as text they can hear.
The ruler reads 13 cm
